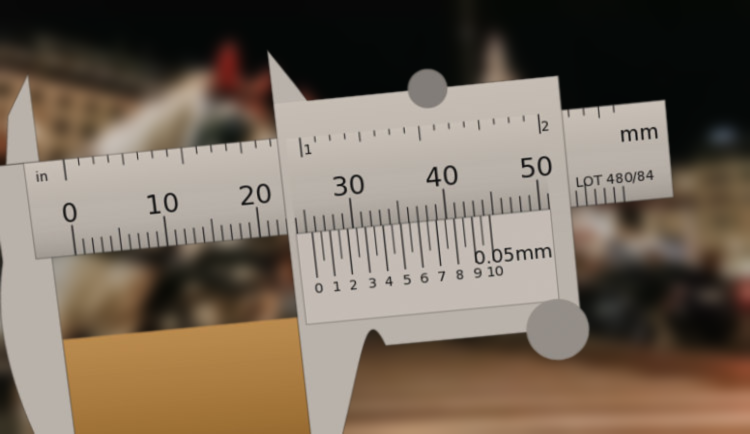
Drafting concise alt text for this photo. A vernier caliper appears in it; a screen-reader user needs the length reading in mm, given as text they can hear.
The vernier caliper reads 25.6 mm
